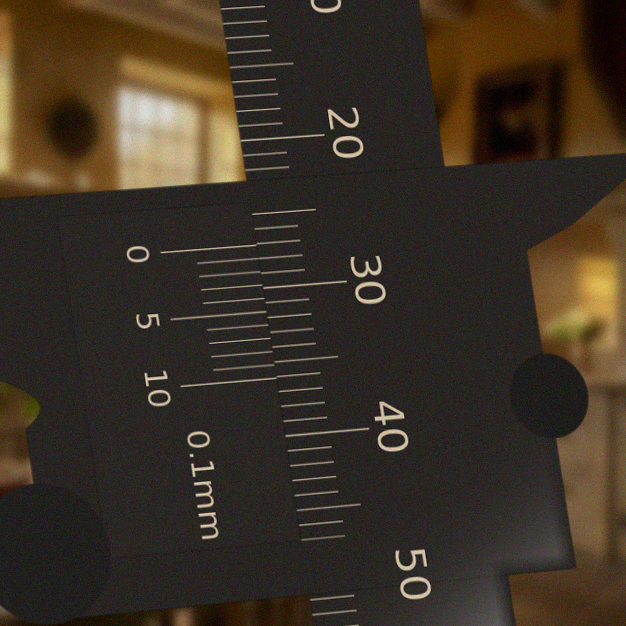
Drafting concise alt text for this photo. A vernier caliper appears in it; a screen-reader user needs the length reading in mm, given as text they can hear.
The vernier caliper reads 27.1 mm
